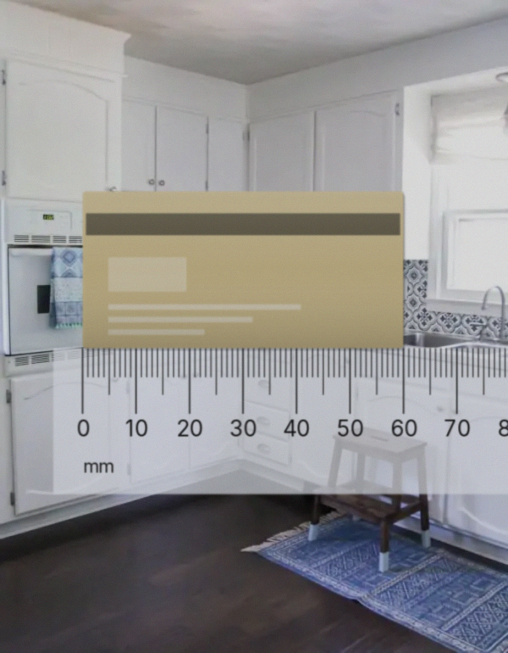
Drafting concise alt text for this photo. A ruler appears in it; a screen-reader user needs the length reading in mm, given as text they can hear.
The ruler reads 60 mm
